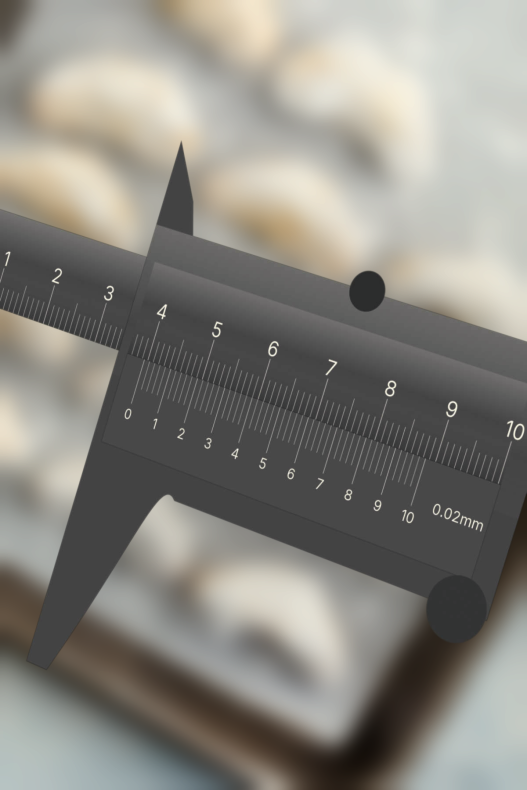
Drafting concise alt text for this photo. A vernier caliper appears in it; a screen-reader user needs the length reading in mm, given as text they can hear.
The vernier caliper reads 39.4 mm
